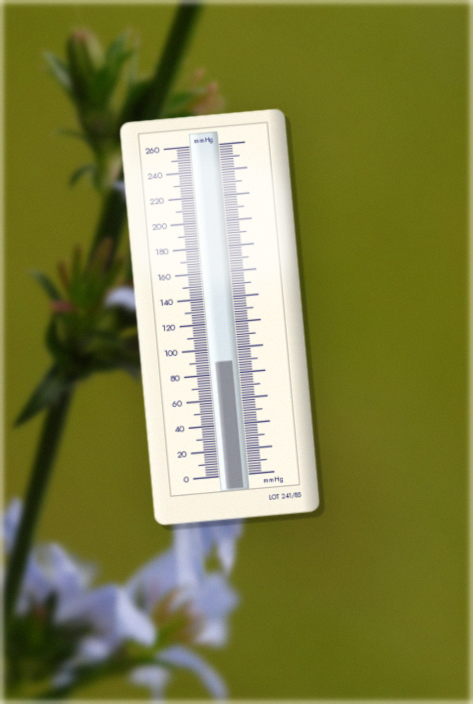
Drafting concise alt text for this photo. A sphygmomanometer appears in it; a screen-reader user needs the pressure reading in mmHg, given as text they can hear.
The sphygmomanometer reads 90 mmHg
